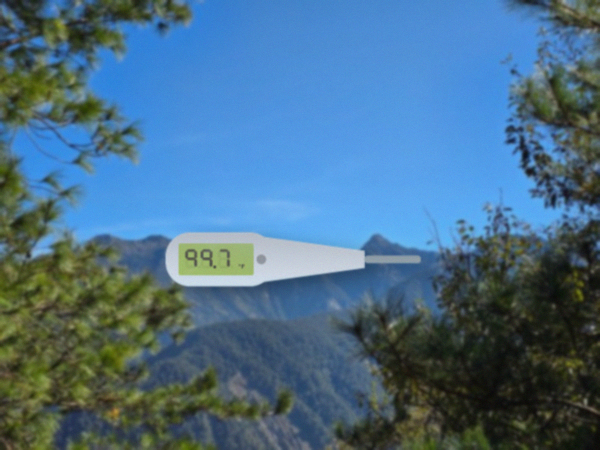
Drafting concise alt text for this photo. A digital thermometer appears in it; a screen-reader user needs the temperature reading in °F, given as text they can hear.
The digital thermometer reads 99.7 °F
